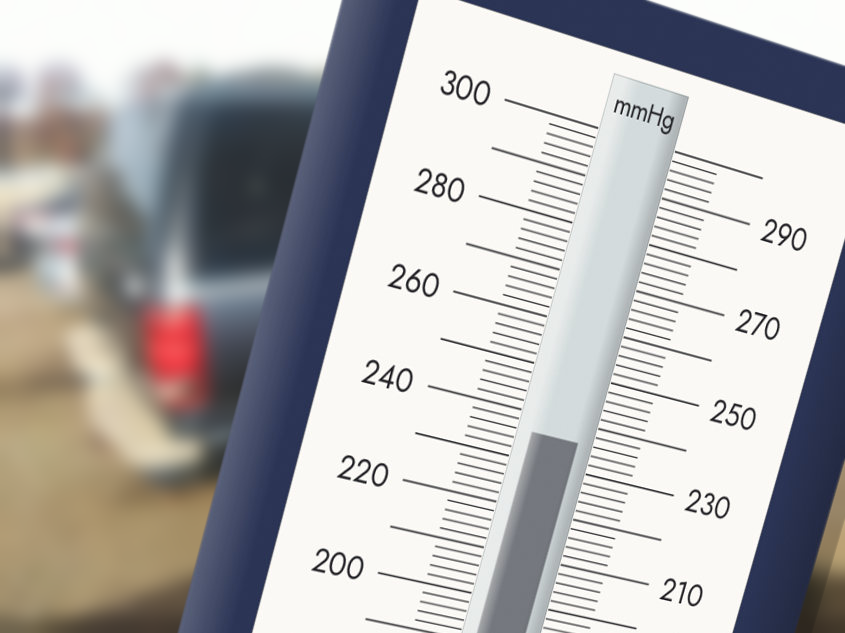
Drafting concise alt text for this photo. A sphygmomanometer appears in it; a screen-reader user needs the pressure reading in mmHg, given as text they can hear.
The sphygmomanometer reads 236 mmHg
